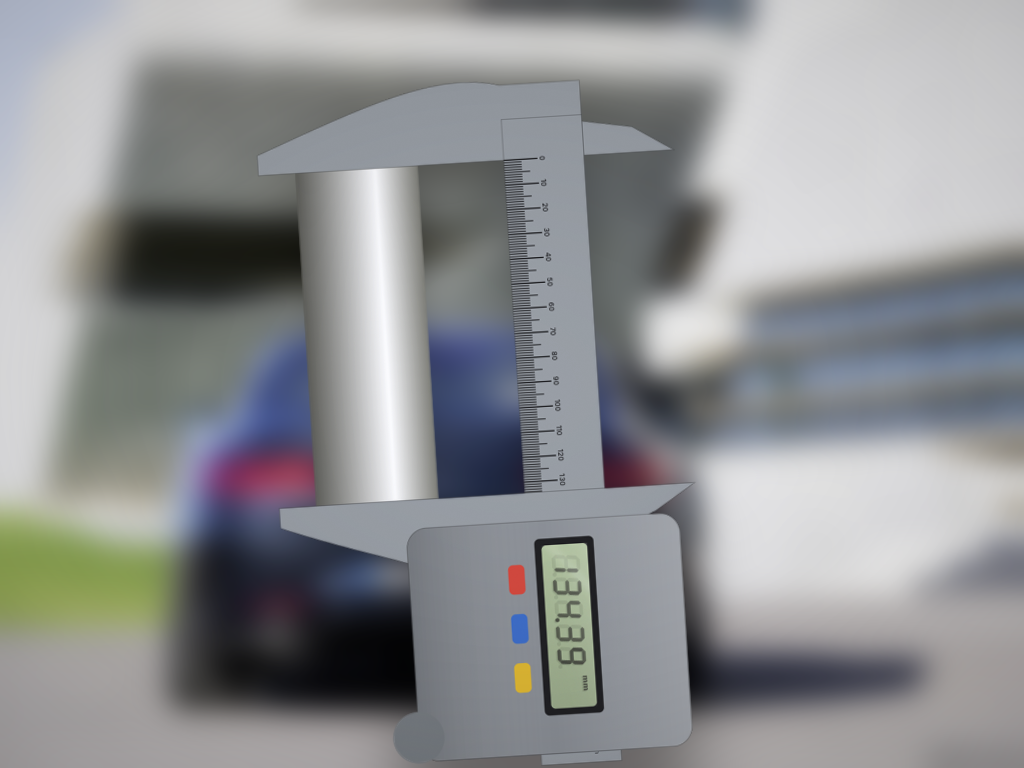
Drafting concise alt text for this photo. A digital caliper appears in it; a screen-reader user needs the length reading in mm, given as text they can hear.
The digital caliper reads 134.39 mm
